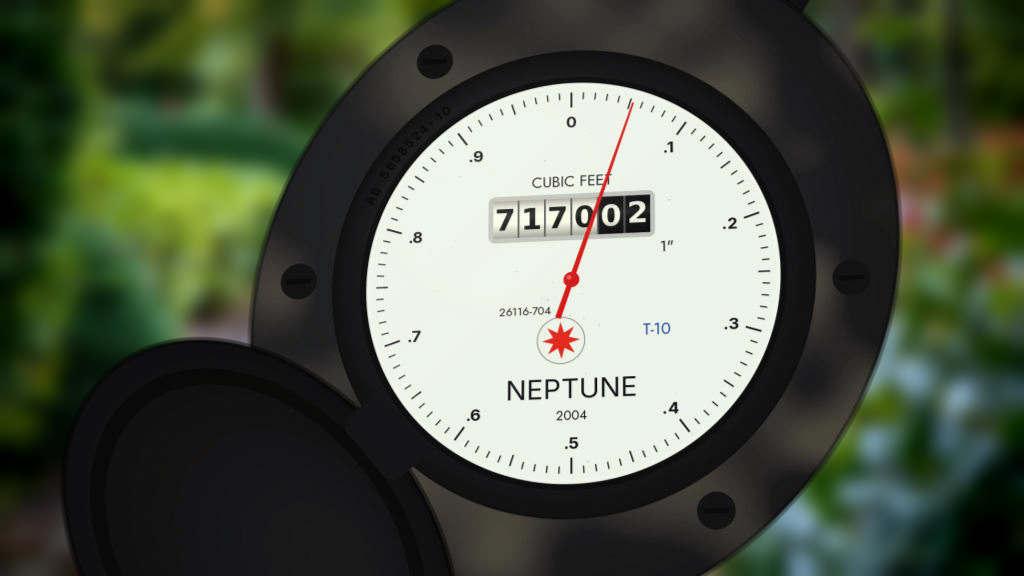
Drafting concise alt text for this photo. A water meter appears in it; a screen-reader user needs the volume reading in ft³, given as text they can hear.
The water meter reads 717002.05 ft³
